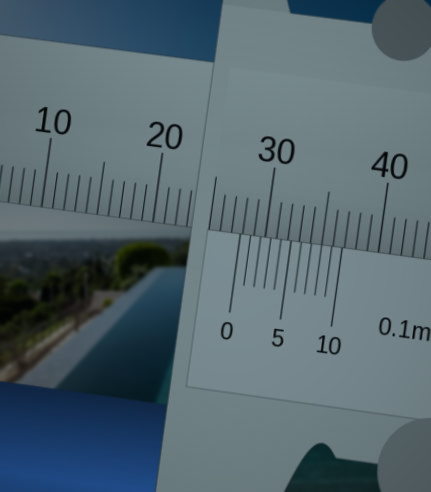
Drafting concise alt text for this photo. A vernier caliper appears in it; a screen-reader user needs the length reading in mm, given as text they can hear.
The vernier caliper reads 27.8 mm
